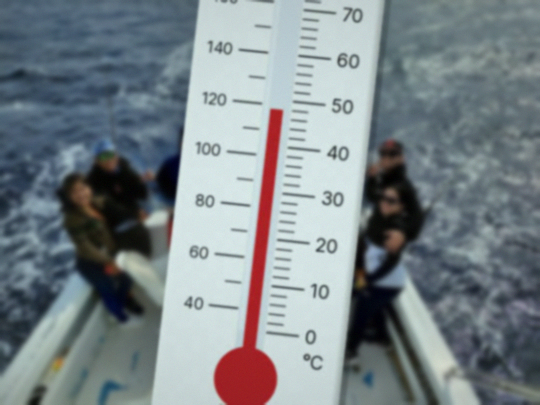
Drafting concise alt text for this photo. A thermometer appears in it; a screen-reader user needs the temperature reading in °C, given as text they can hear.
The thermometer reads 48 °C
